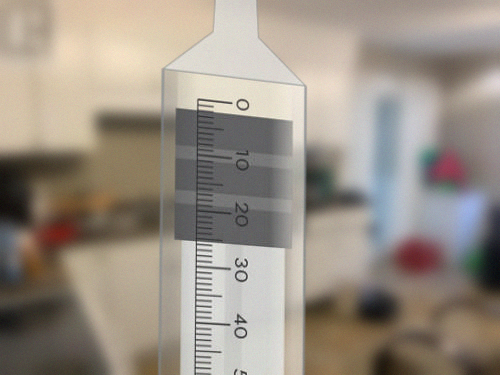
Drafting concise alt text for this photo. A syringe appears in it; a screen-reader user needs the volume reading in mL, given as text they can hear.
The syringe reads 2 mL
